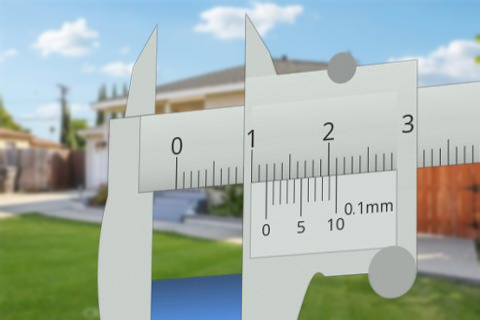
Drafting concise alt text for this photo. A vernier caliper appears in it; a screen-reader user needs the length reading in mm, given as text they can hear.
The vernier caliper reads 12.0 mm
